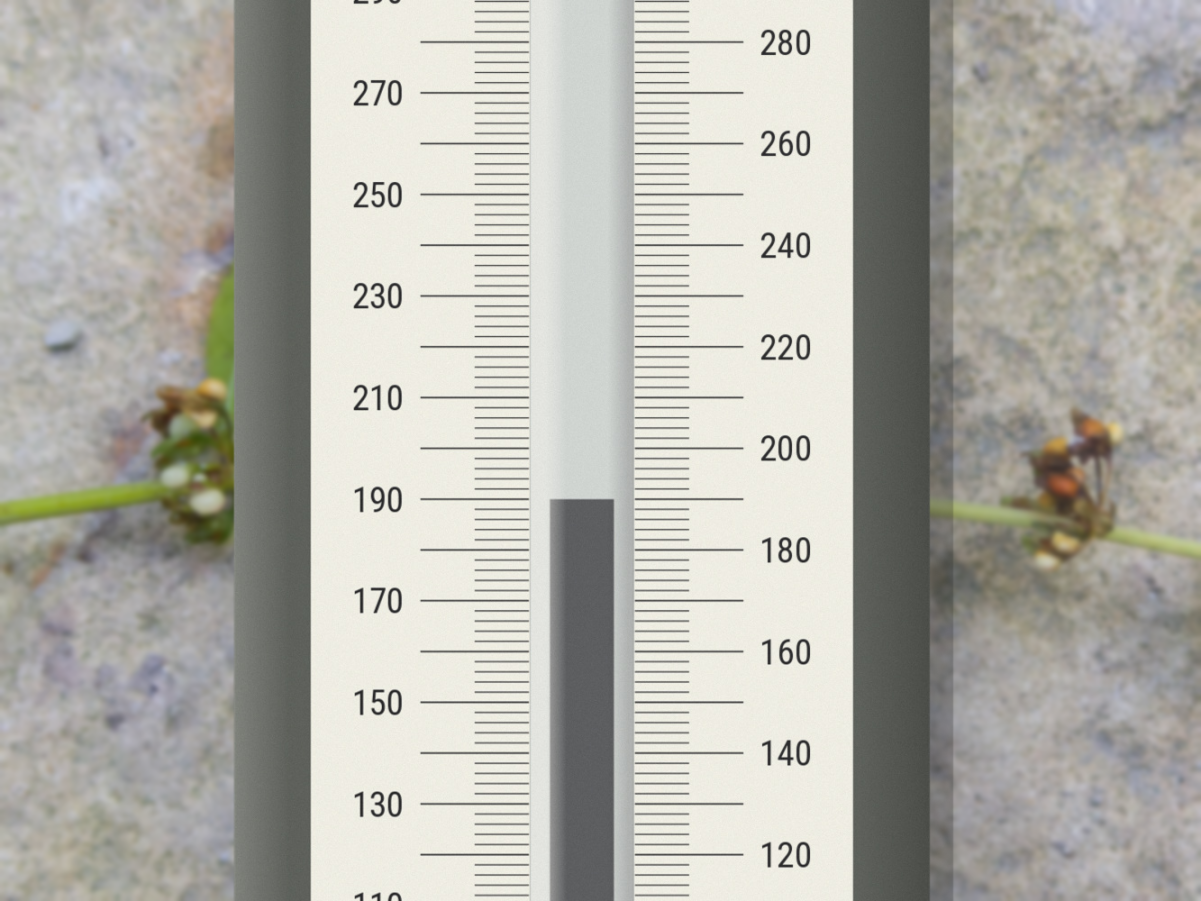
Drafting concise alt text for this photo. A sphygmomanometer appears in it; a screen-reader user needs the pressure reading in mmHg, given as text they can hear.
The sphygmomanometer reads 190 mmHg
